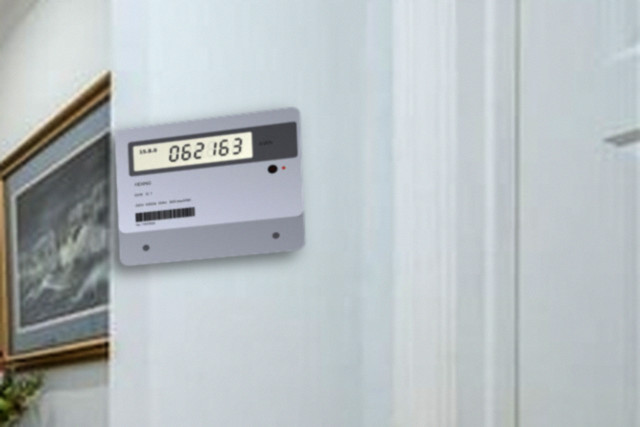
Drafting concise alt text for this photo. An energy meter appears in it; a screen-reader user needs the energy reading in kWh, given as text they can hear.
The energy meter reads 62163 kWh
